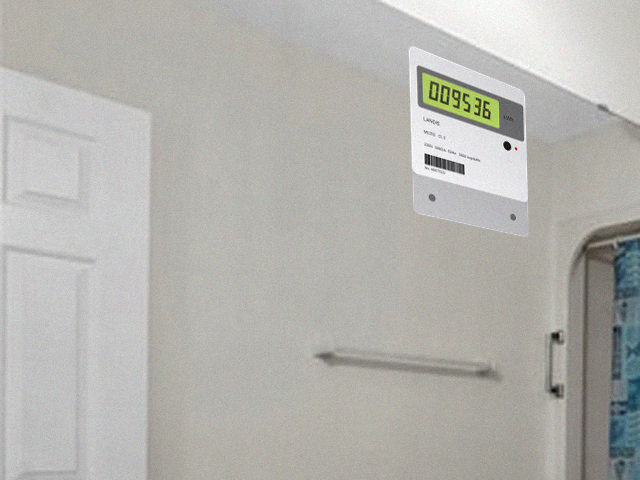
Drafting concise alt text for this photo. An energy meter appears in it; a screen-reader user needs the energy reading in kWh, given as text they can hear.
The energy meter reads 9536 kWh
